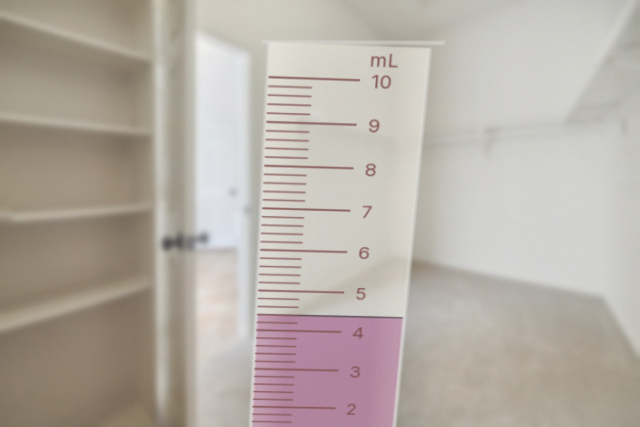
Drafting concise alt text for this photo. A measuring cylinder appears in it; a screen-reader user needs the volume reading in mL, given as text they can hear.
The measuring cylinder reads 4.4 mL
